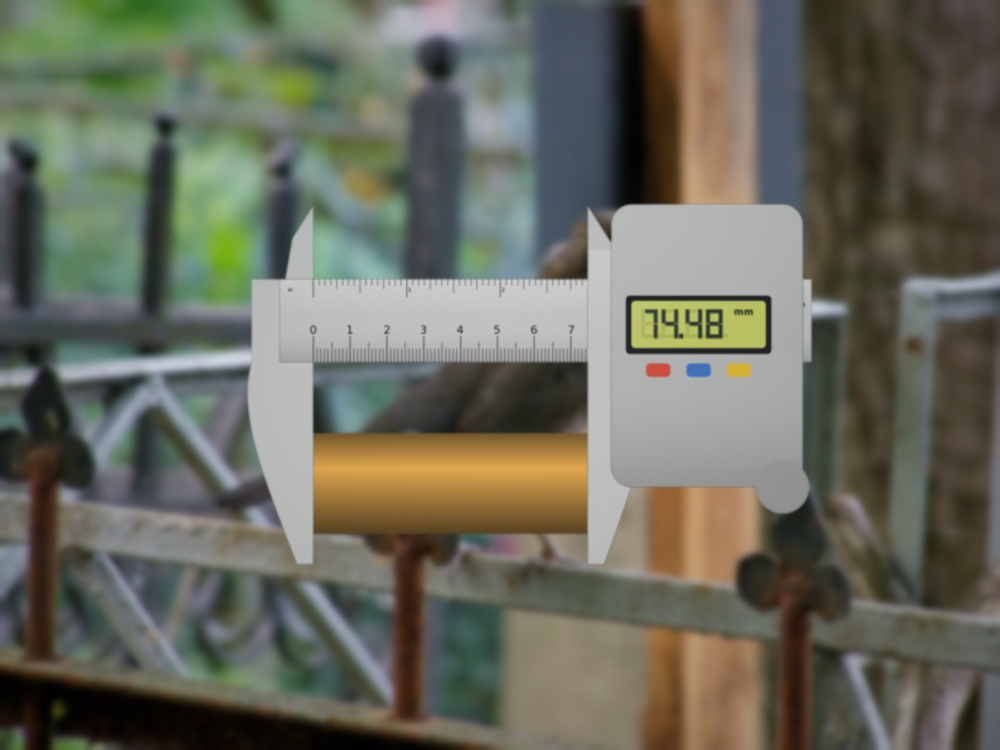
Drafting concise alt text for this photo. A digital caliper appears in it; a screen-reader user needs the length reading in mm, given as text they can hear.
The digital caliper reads 74.48 mm
